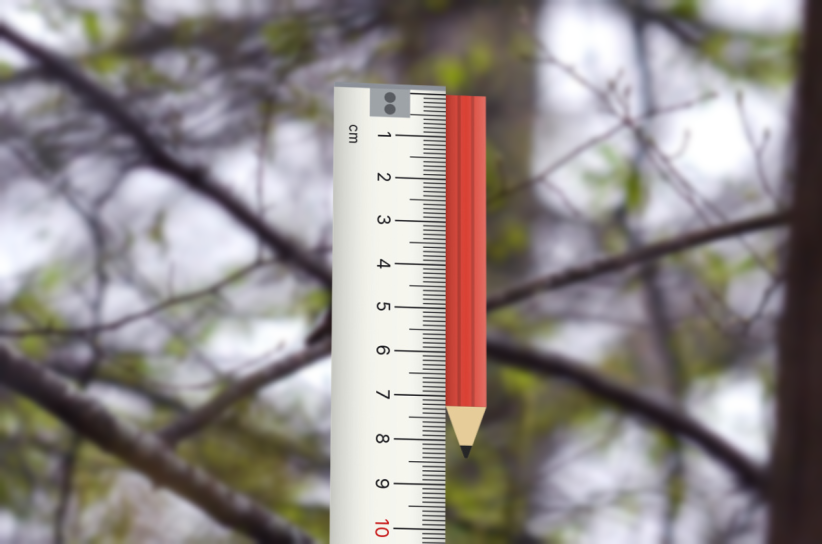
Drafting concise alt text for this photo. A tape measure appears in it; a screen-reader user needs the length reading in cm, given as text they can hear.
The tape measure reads 8.4 cm
